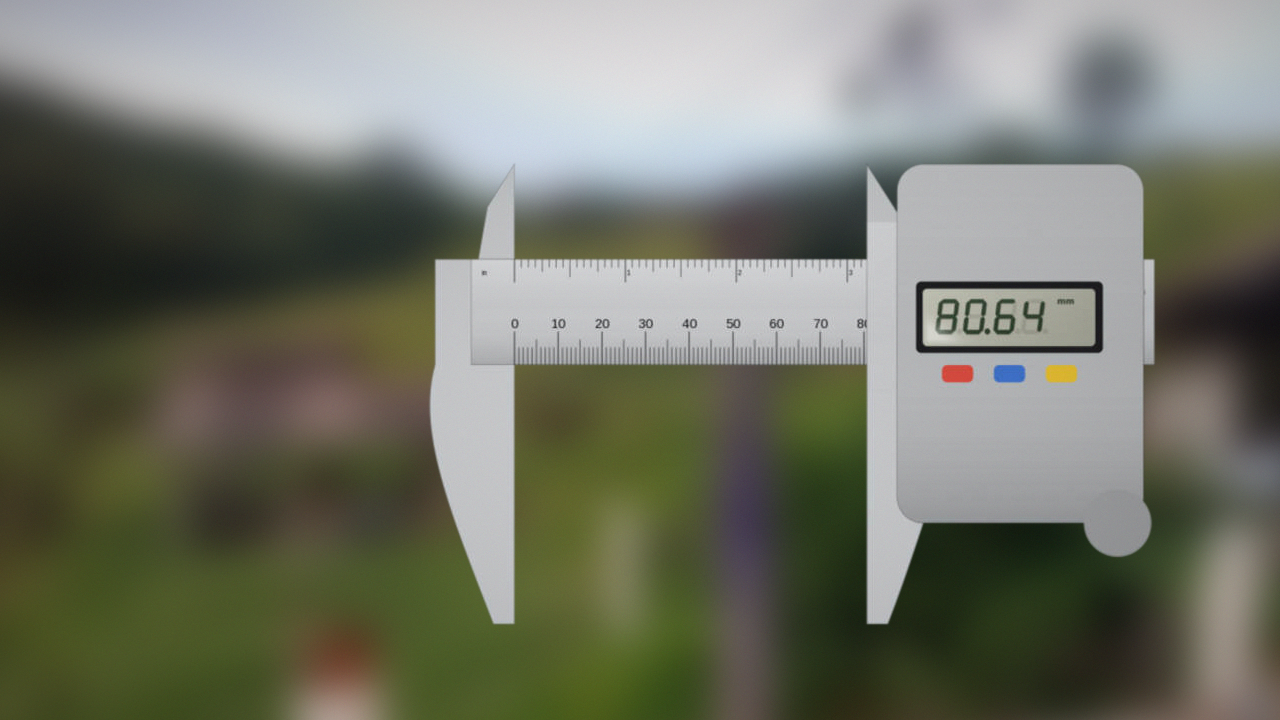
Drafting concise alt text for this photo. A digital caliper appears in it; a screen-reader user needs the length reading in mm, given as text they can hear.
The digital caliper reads 80.64 mm
